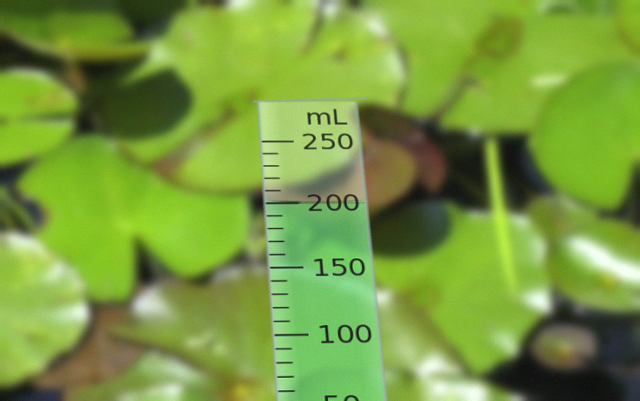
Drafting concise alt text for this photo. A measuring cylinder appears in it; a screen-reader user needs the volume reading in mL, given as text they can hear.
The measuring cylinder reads 200 mL
